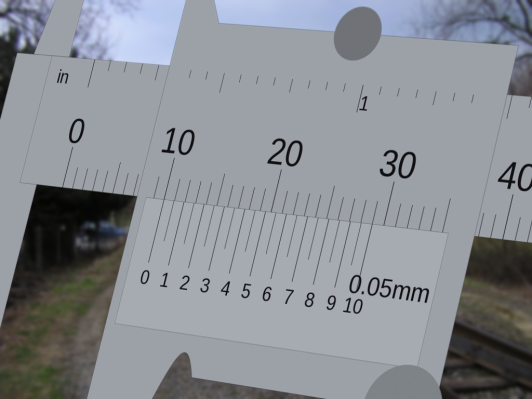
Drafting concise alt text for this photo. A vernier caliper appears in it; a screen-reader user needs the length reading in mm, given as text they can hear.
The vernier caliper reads 10.0 mm
